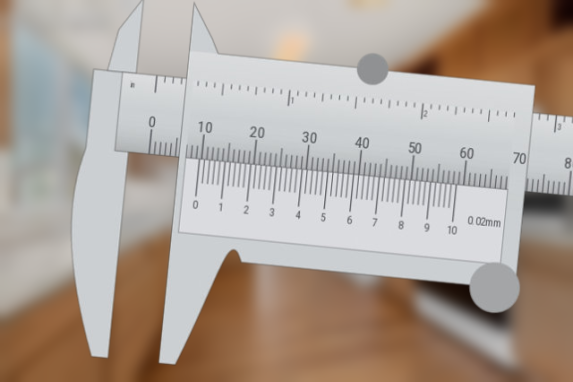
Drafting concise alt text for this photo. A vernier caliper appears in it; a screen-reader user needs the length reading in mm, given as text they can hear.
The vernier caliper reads 9.6 mm
